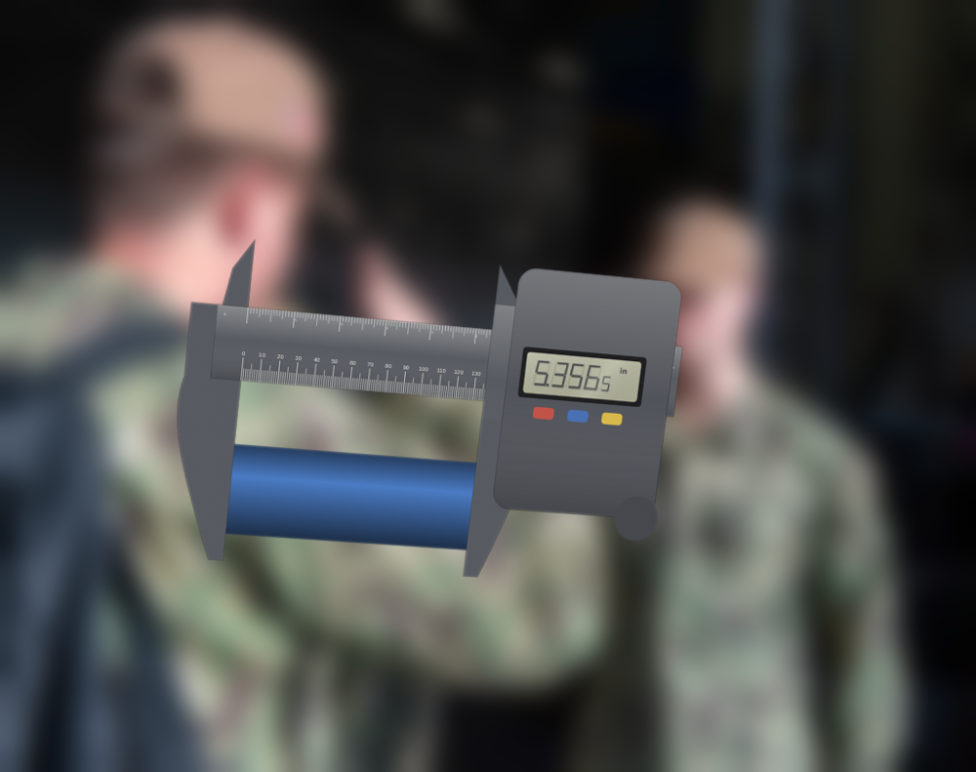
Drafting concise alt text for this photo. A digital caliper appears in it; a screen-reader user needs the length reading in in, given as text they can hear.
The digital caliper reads 5.3565 in
